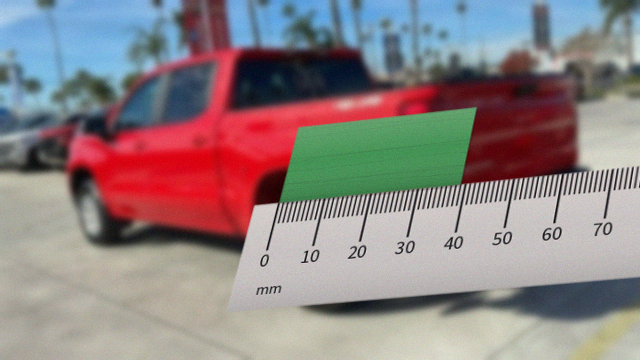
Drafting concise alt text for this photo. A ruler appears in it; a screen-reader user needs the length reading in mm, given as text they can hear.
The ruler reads 39 mm
